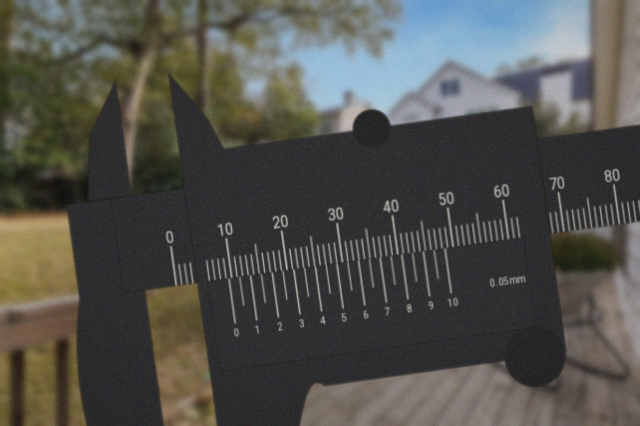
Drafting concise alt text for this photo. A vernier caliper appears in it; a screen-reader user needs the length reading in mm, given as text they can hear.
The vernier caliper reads 9.5 mm
